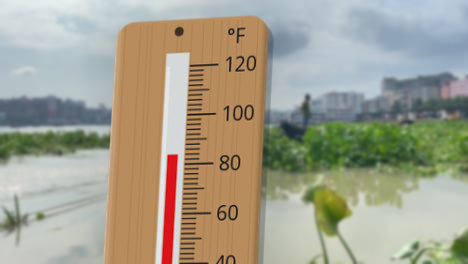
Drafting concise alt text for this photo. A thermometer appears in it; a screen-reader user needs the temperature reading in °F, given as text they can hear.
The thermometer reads 84 °F
